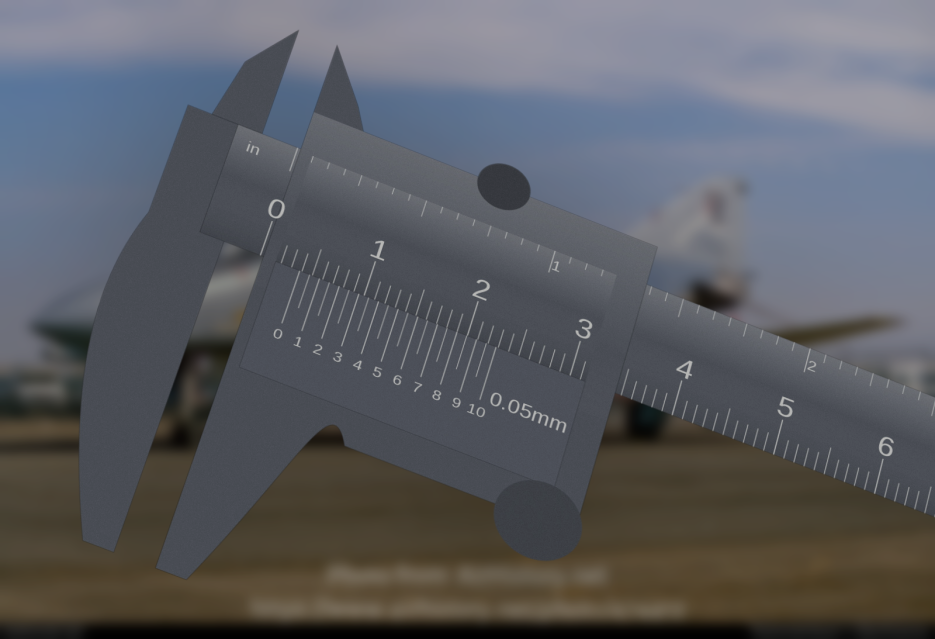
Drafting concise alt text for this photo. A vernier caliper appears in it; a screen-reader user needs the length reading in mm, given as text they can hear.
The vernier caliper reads 3.8 mm
